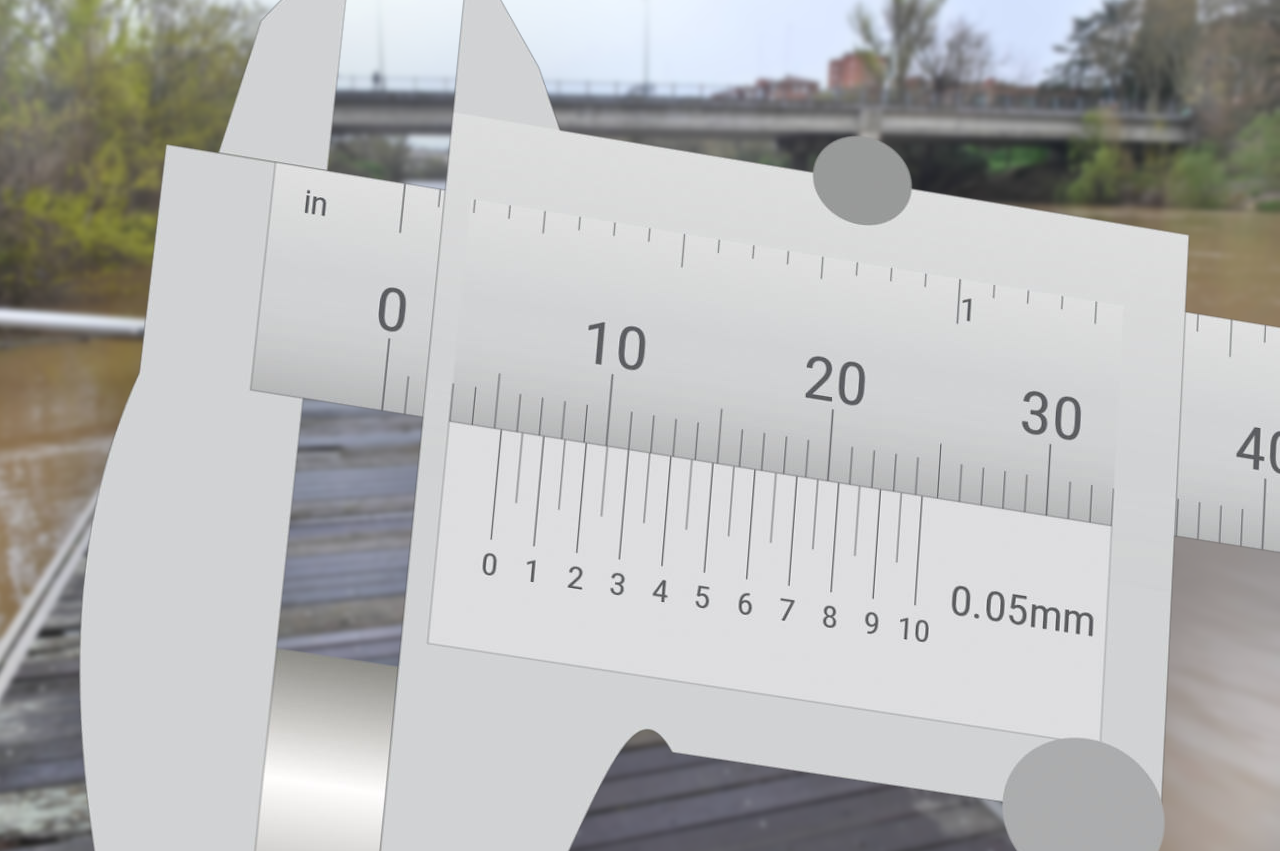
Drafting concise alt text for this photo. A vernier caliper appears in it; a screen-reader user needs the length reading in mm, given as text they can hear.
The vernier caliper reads 5.3 mm
